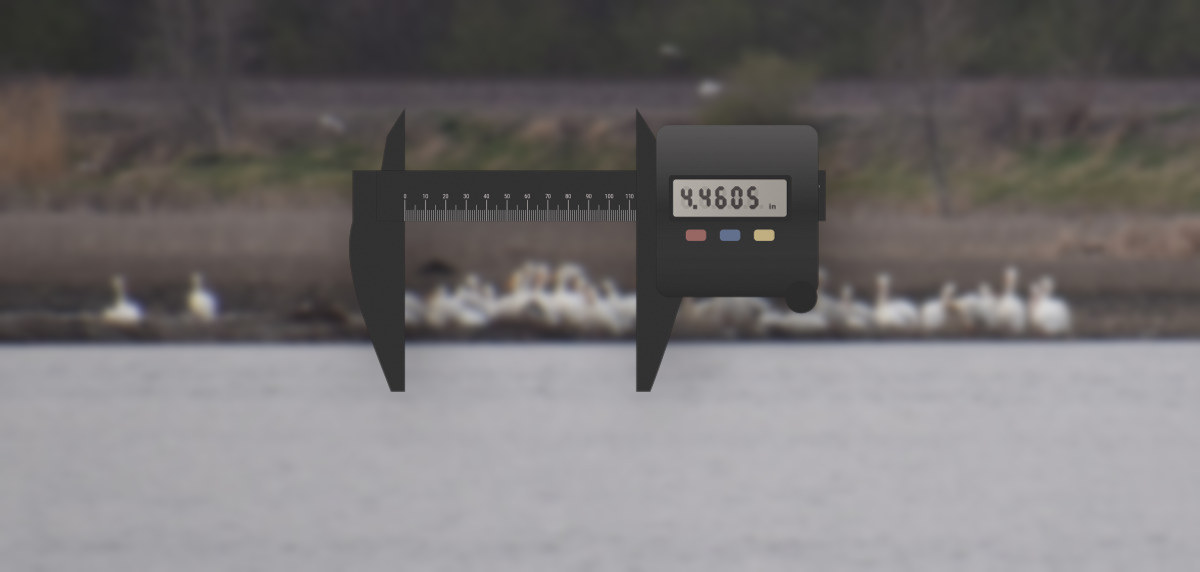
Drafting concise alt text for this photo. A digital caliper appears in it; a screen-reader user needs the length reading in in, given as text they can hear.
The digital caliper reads 4.4605 in
